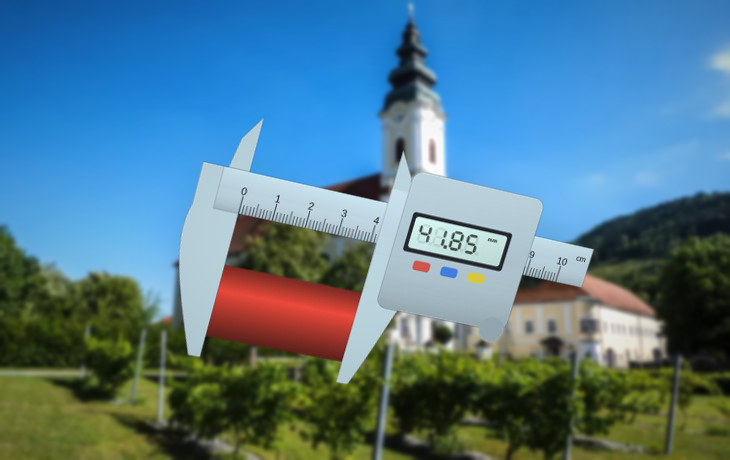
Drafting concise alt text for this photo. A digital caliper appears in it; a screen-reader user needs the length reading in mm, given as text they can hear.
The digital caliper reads 41.85 mm
